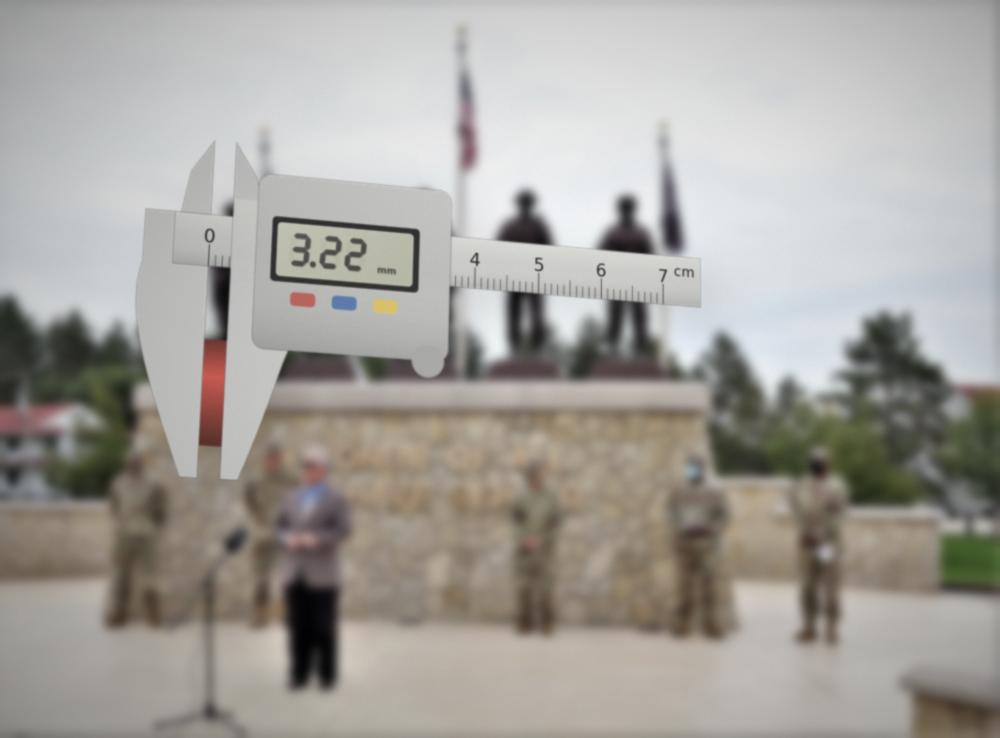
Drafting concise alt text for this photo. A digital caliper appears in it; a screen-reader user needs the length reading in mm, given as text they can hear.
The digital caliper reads 3.22 mm
